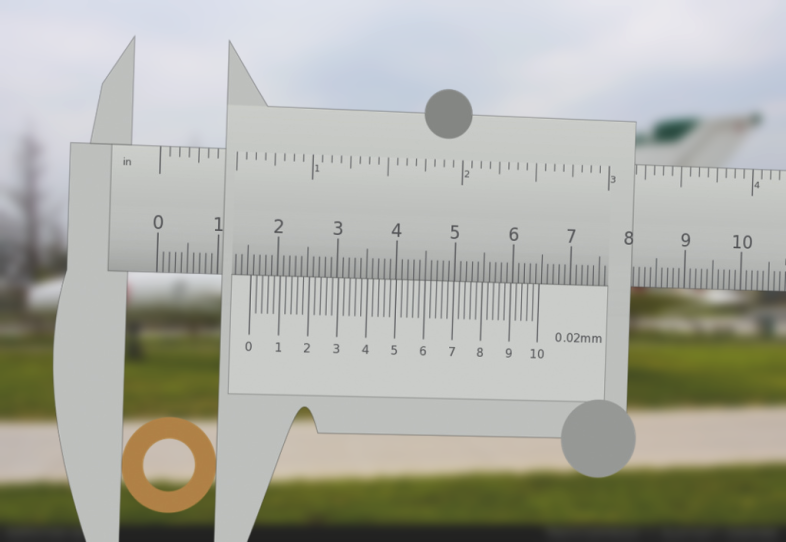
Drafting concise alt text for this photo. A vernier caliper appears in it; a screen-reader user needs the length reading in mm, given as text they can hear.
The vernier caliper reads 15.6 mm
